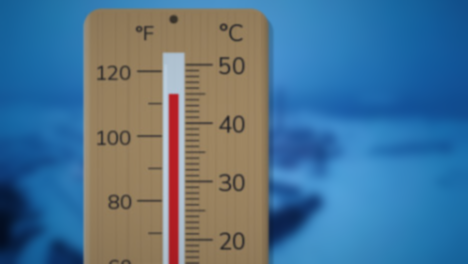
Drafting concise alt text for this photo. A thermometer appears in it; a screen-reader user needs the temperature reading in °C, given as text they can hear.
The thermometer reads 45 °C
